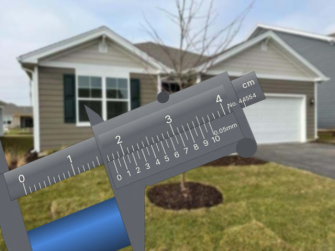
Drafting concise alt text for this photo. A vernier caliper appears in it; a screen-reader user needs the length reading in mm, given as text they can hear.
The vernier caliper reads 17.8 mm
